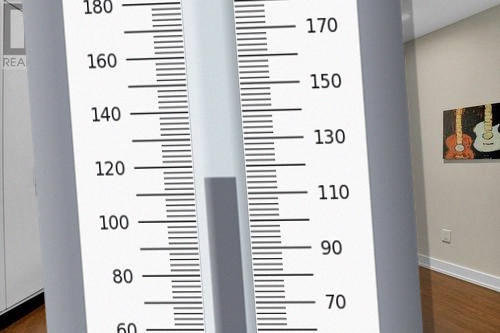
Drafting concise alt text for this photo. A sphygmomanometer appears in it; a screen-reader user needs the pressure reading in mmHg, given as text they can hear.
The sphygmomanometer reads 116 mmHg
